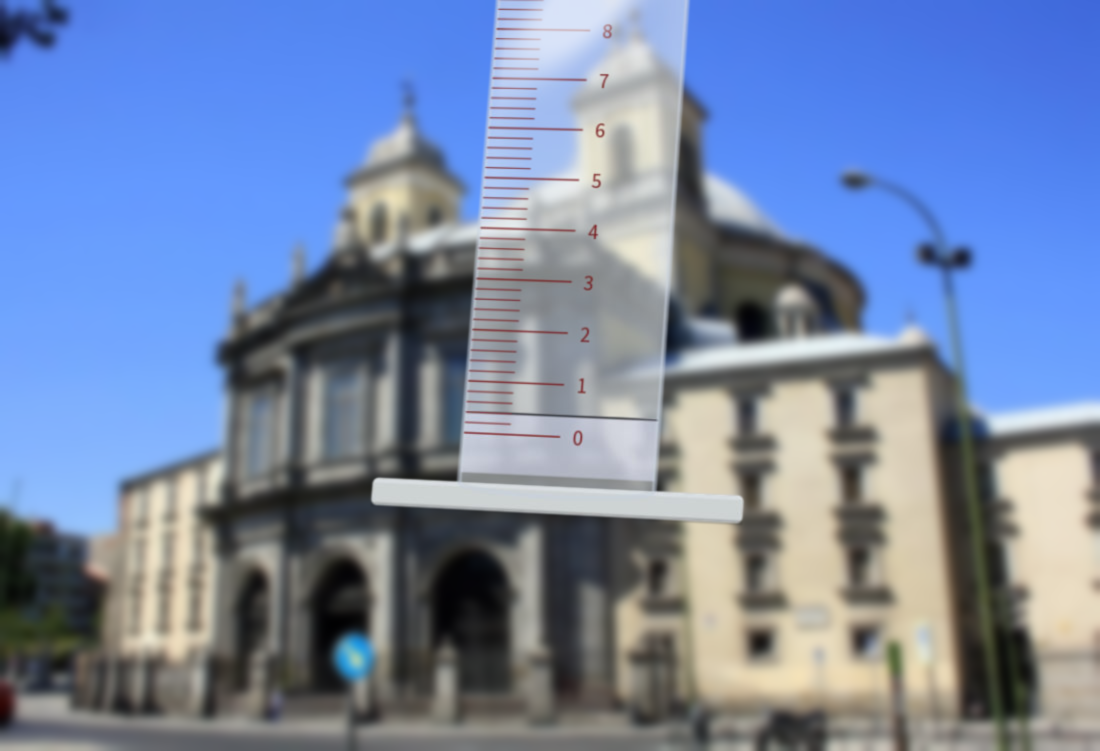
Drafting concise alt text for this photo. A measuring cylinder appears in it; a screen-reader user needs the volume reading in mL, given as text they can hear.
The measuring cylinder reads 0.4 mL
